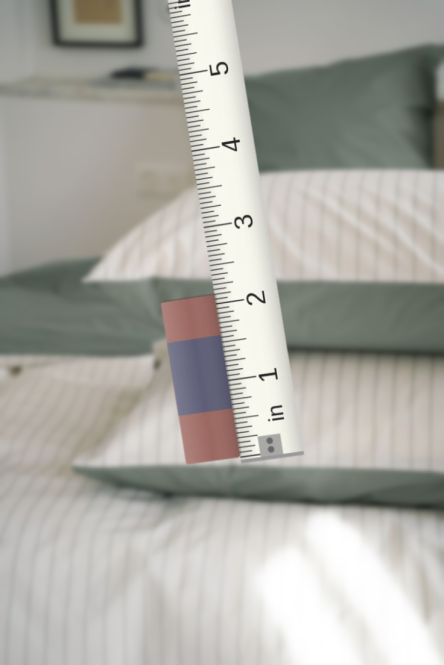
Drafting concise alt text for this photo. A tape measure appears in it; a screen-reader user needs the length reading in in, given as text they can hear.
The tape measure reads 2.125 in
